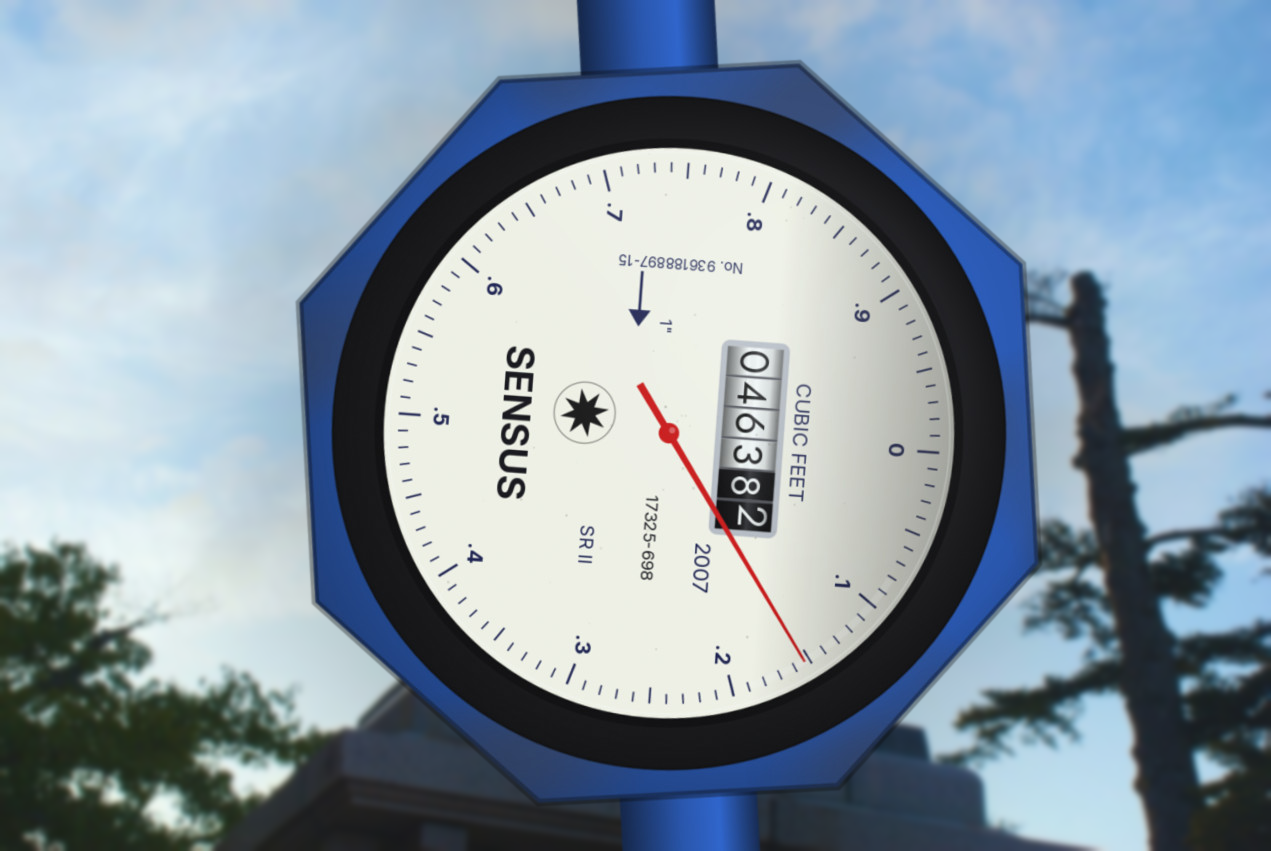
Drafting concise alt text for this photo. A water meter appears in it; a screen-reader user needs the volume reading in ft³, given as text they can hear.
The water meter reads 46382.15 ft³
